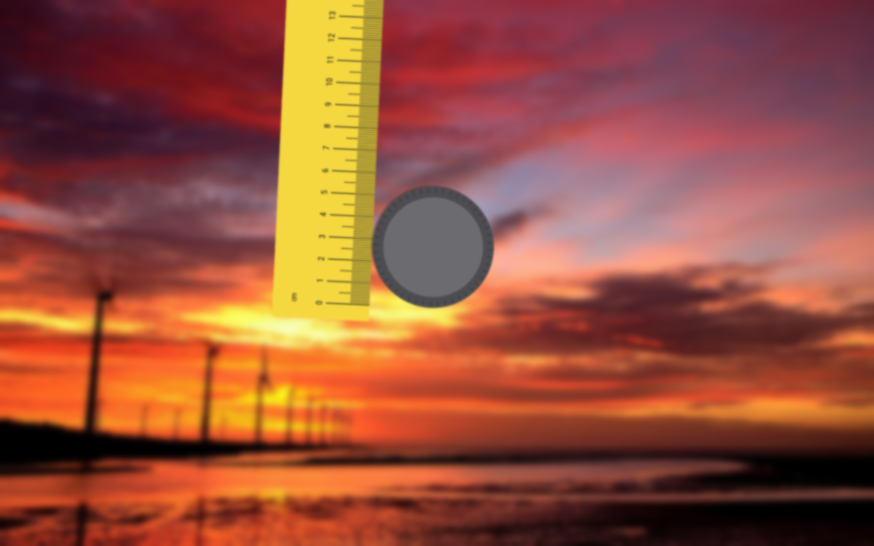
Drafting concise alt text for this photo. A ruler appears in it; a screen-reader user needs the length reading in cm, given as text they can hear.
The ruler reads 5.5 cm
